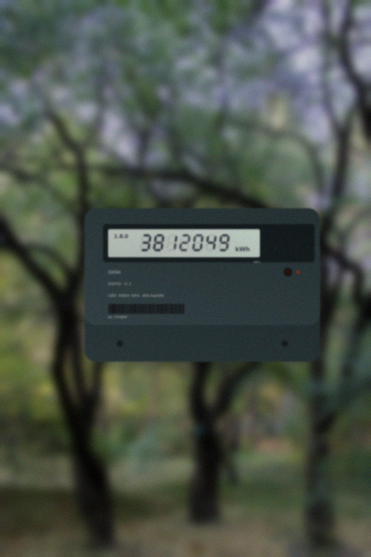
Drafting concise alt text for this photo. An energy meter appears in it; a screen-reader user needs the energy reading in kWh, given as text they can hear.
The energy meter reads 3812049 kWh
